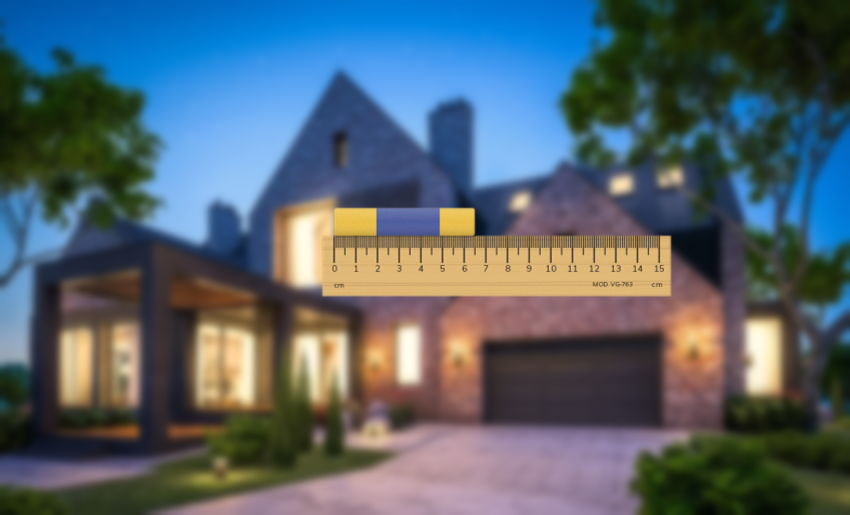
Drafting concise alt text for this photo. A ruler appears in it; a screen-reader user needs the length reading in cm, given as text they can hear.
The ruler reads 6.5 cm
